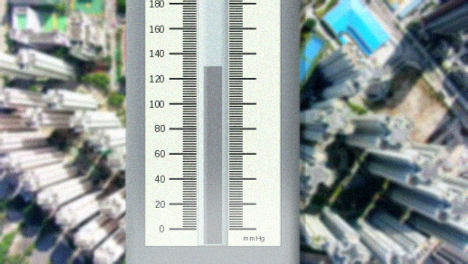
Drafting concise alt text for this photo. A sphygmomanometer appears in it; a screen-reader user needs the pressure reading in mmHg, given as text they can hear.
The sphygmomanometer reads 130 mmHg
